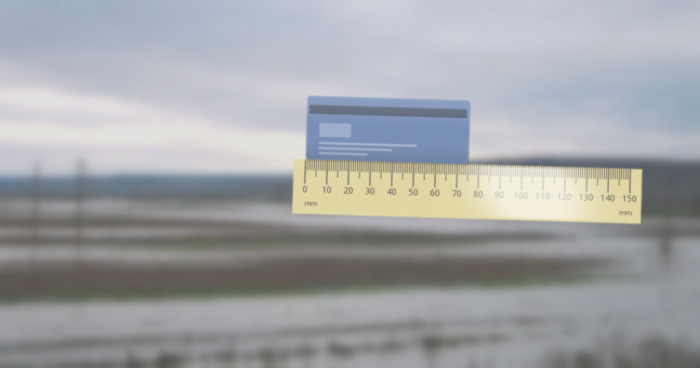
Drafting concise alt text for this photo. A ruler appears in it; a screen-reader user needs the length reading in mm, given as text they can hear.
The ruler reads 75 mm
